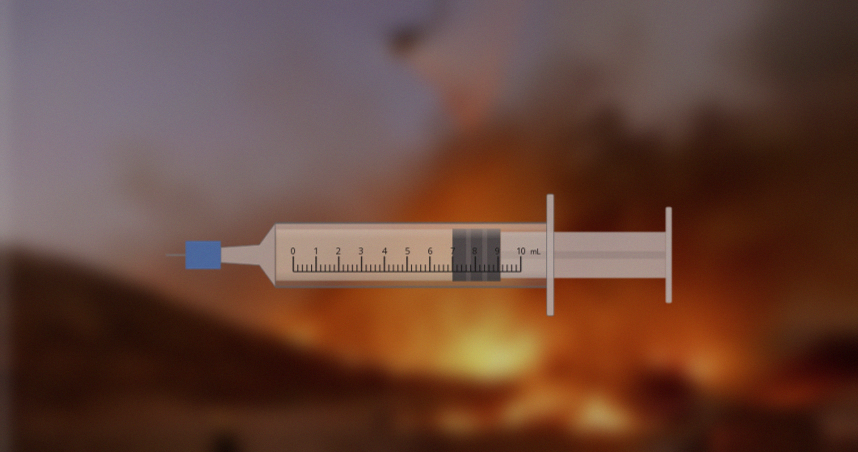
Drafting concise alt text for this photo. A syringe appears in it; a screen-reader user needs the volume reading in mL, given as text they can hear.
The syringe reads 7 mL
